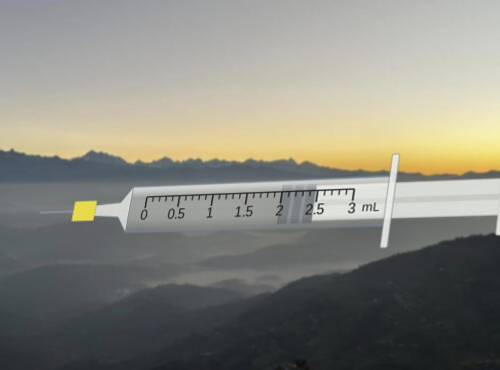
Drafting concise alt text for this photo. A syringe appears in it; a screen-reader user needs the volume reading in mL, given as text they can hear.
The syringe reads 2 mL
